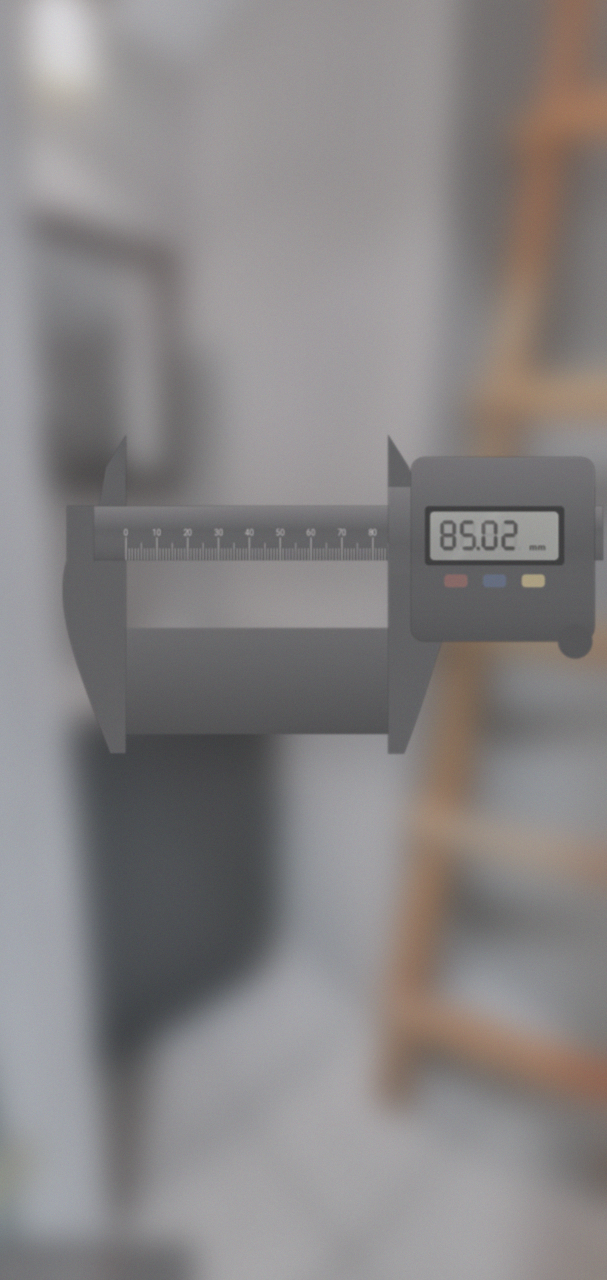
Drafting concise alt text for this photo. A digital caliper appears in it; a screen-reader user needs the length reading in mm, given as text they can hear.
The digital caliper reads 85.02 mm
